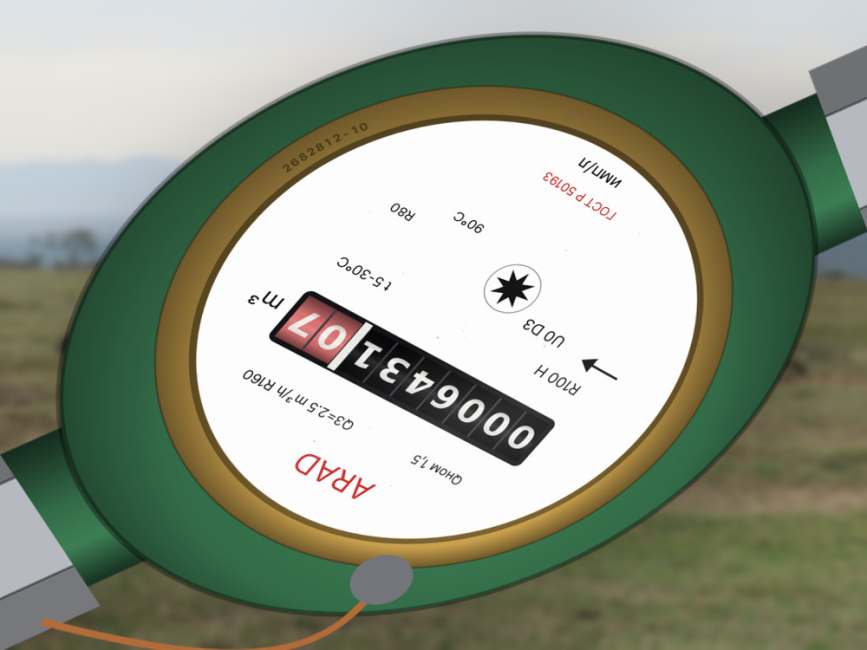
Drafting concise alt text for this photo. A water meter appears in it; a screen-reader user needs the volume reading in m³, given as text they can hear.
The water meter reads 6431.07 m³
